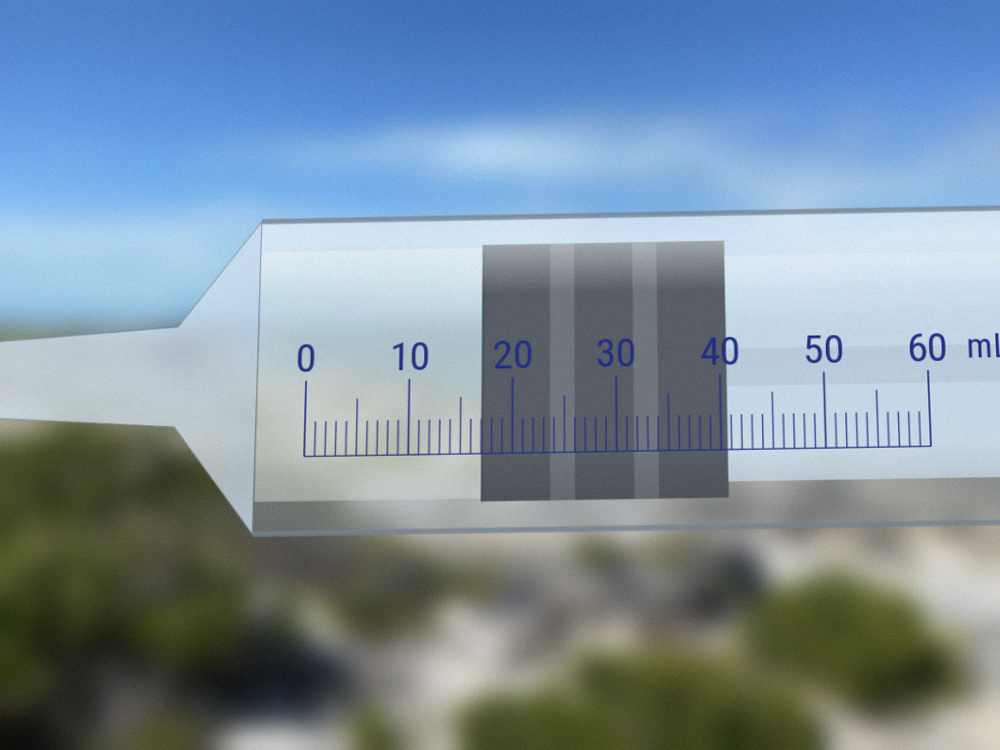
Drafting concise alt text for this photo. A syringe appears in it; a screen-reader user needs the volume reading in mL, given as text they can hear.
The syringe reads 17 mL
